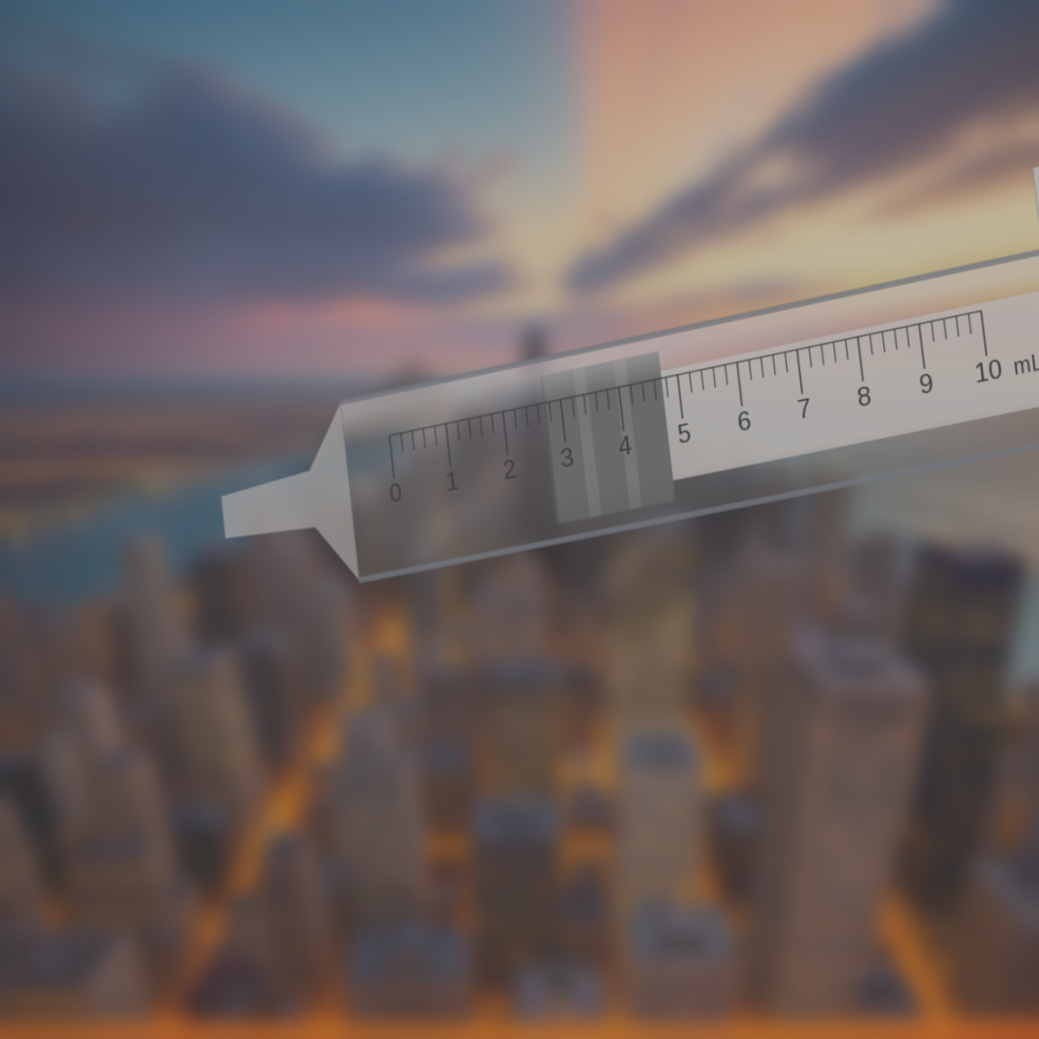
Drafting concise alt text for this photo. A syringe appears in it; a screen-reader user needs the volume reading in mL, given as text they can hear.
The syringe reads 2.7 mL
